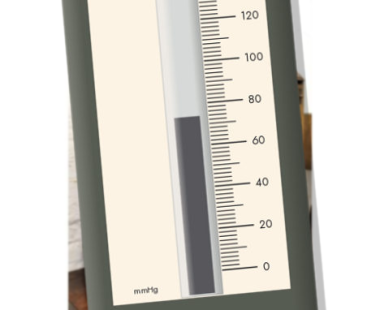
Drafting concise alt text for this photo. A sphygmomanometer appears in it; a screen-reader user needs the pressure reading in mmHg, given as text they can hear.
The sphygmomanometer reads 74 mmHg
